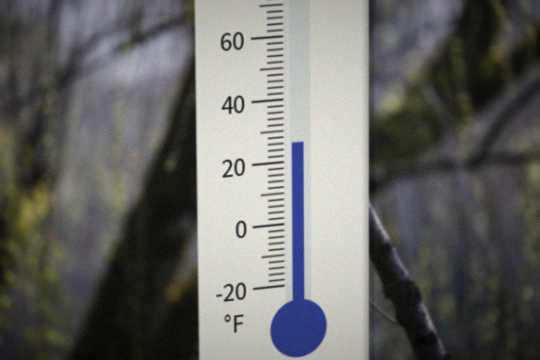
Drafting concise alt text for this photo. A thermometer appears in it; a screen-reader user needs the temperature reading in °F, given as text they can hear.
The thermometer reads 26 °F
